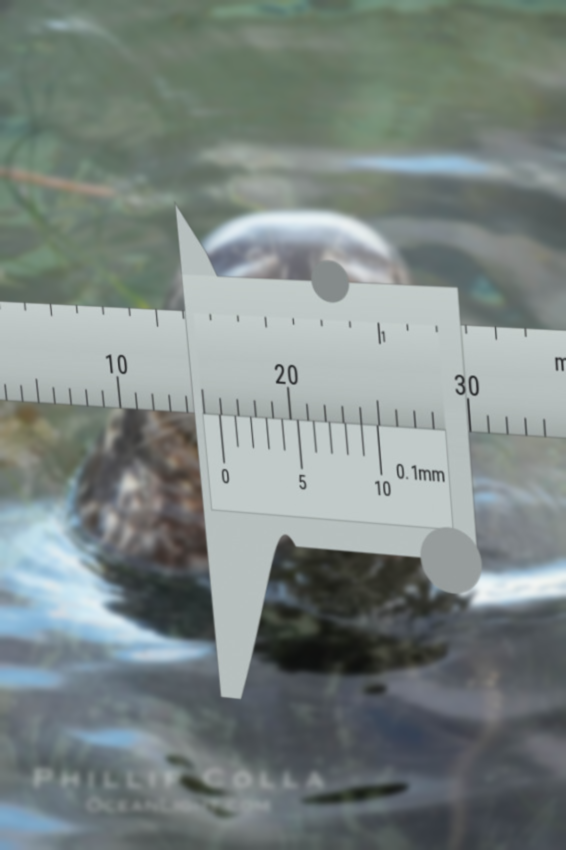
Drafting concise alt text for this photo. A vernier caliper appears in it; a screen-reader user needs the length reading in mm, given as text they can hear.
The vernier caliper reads 15.9 mm
